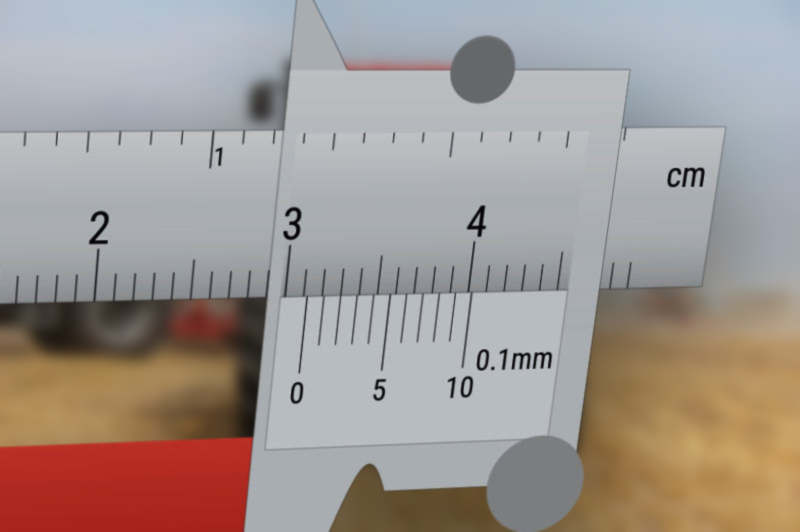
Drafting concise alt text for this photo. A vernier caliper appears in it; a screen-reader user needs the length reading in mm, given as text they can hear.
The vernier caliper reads 31.2 mm
